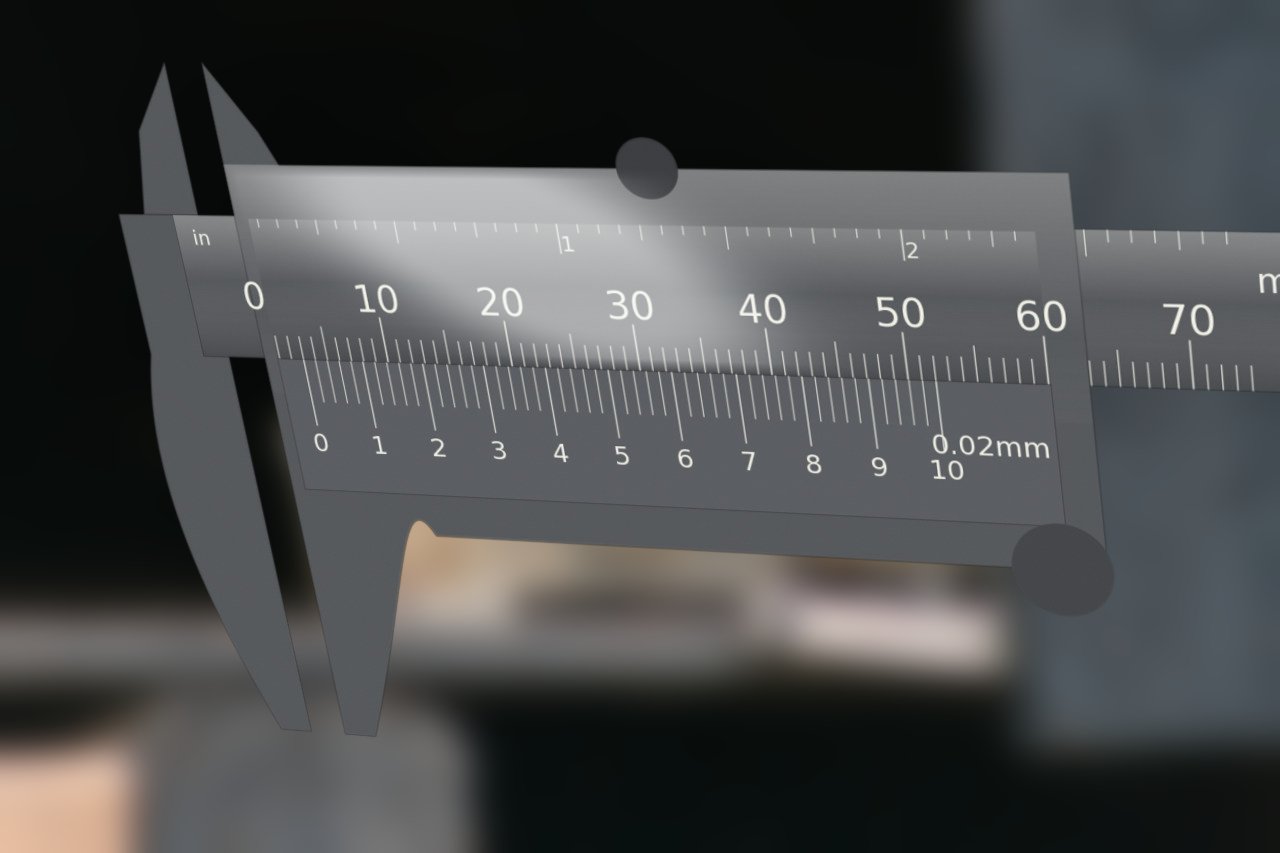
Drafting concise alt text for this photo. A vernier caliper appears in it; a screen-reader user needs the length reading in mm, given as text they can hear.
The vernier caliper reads 3.0 mm
